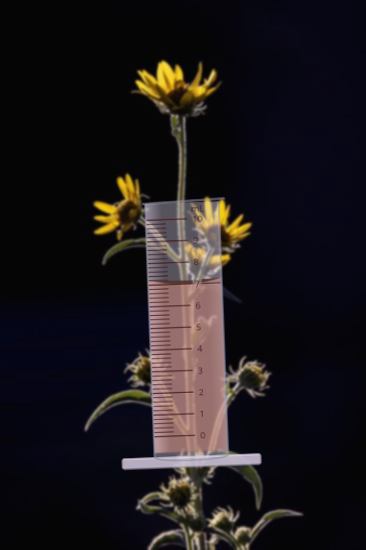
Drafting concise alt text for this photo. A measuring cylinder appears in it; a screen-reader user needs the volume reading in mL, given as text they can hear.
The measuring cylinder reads 7 mL
